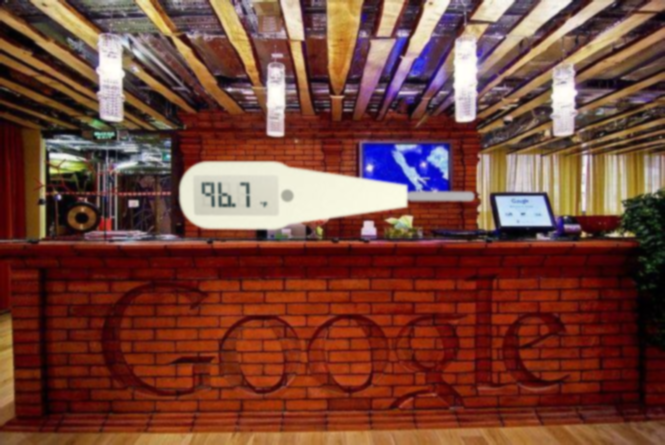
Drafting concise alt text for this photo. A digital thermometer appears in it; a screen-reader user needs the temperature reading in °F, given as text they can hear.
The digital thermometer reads 96.7 °F
